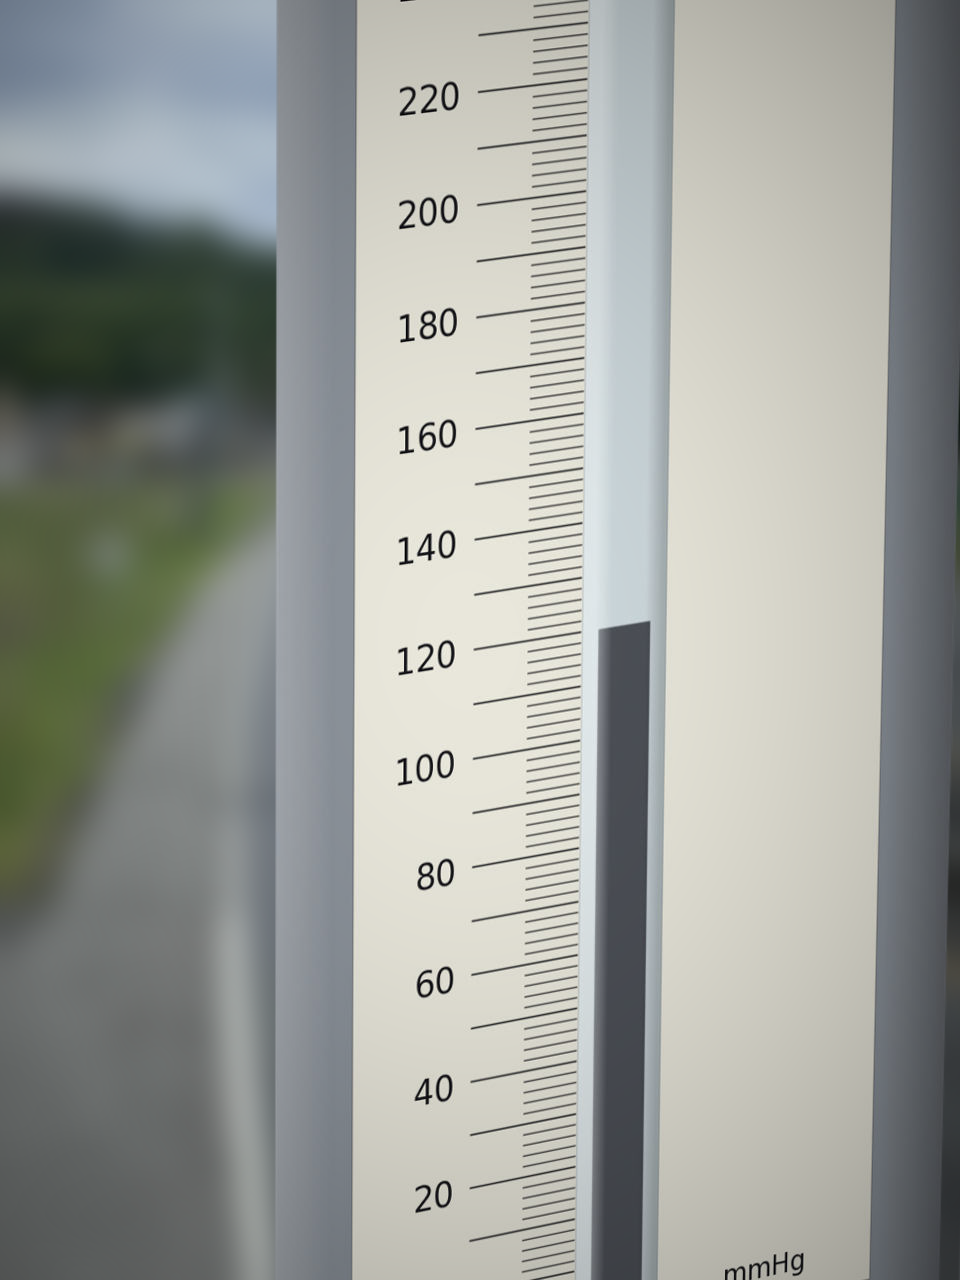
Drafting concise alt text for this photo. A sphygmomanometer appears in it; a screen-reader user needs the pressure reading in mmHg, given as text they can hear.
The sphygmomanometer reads 120 mmHg
